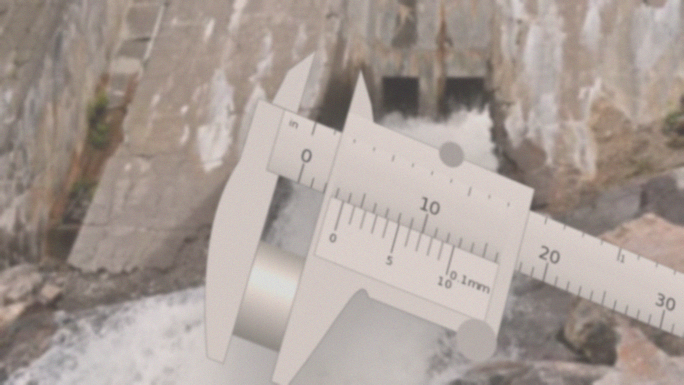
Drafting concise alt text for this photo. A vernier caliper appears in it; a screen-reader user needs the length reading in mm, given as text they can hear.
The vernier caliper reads 3.6 mm
